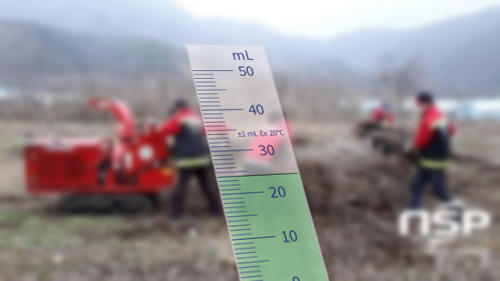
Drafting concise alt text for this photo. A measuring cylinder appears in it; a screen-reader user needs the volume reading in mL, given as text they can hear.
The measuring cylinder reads 24 mL
